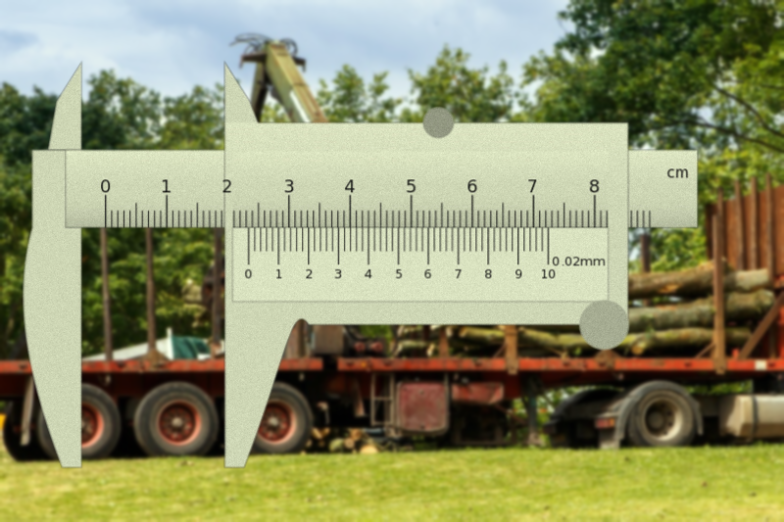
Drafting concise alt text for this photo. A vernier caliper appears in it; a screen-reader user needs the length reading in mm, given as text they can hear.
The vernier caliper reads 23.4 mm
